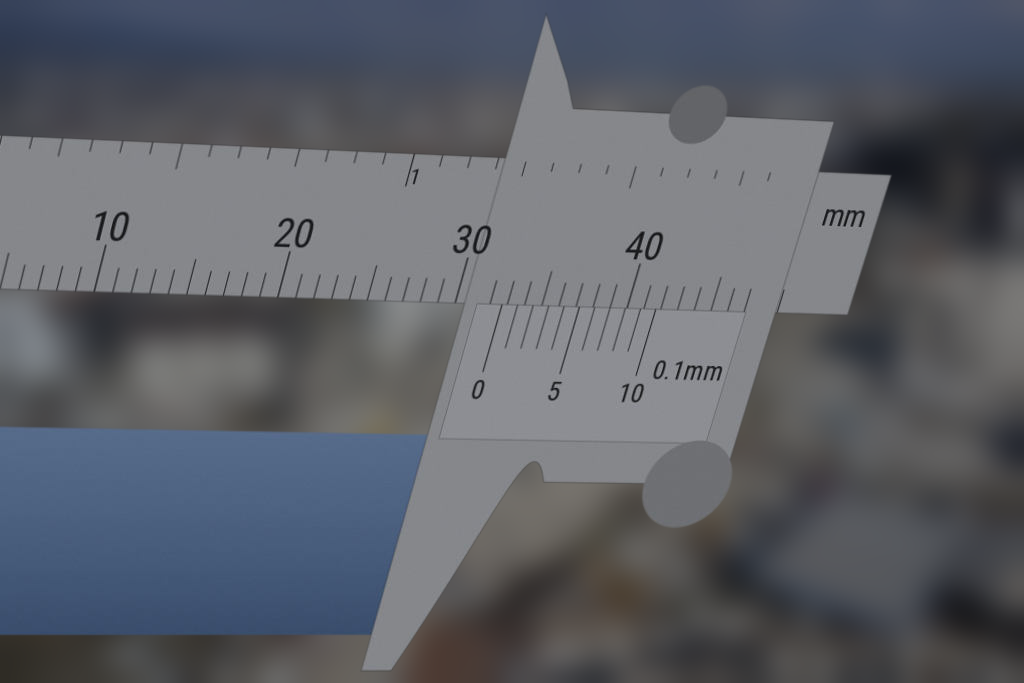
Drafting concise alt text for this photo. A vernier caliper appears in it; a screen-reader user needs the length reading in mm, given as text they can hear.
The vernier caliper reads 32.7 mm
